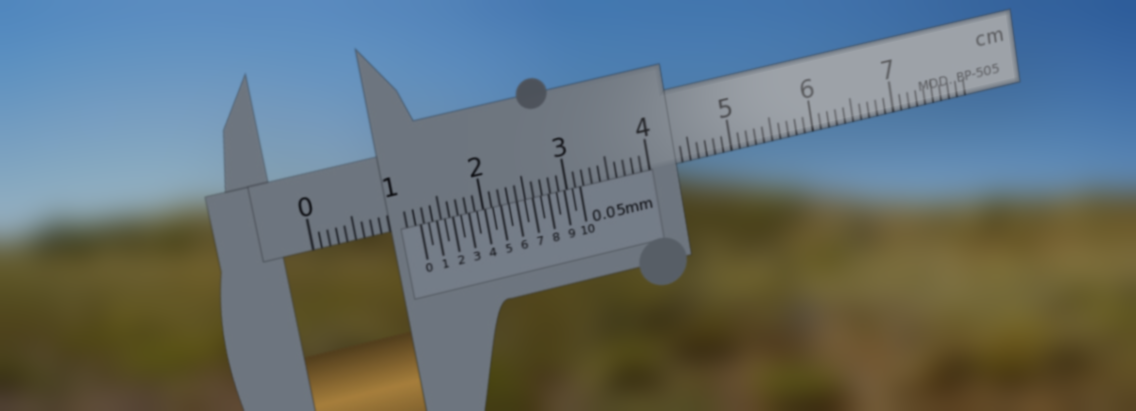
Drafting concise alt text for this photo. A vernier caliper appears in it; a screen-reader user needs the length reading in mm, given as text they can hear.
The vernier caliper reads 12.6 mm
